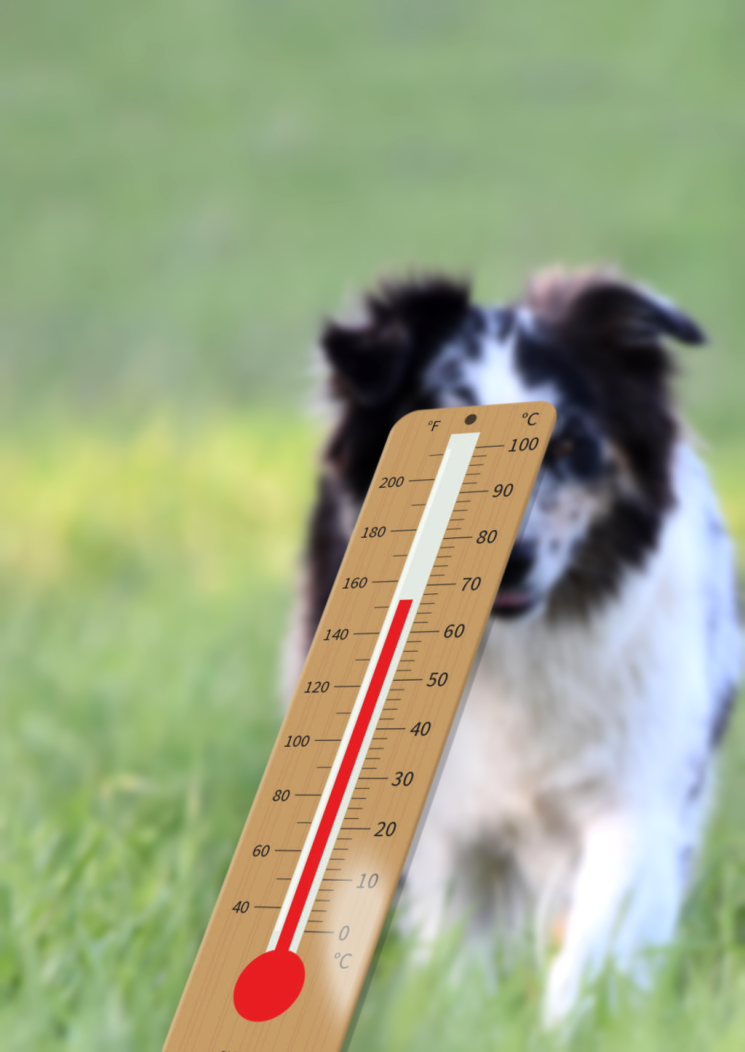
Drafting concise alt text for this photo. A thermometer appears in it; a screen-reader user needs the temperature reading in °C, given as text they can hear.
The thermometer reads 67 °C
